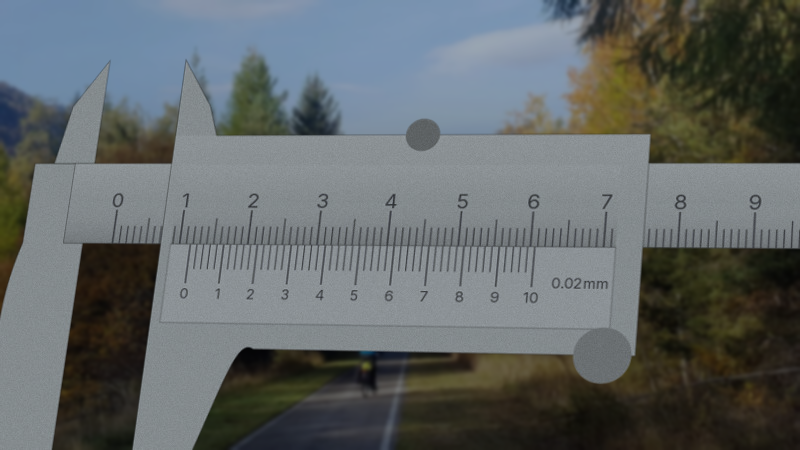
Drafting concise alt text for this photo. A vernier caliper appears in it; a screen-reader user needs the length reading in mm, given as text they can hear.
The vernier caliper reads 11.6 mm
